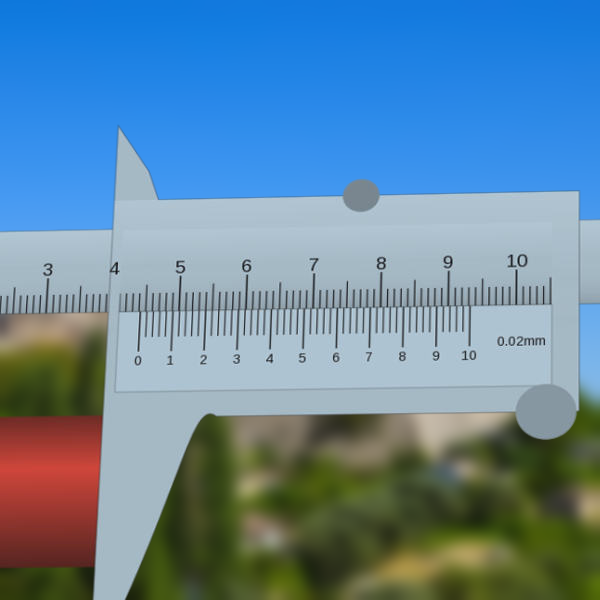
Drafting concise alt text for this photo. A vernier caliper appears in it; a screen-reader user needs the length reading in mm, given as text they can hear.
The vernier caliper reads 44.2 mm
